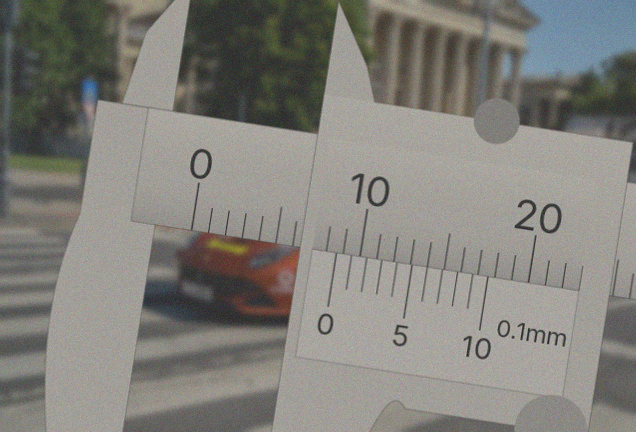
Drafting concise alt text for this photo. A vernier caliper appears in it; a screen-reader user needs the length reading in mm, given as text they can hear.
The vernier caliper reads 8.6 mm
